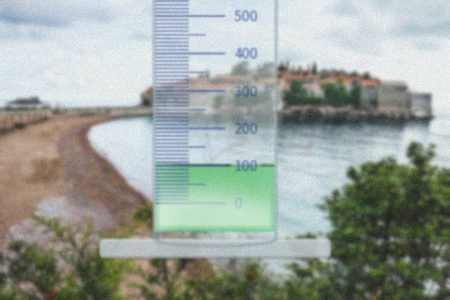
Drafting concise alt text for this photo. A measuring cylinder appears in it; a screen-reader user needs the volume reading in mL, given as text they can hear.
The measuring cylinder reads 100 mL
